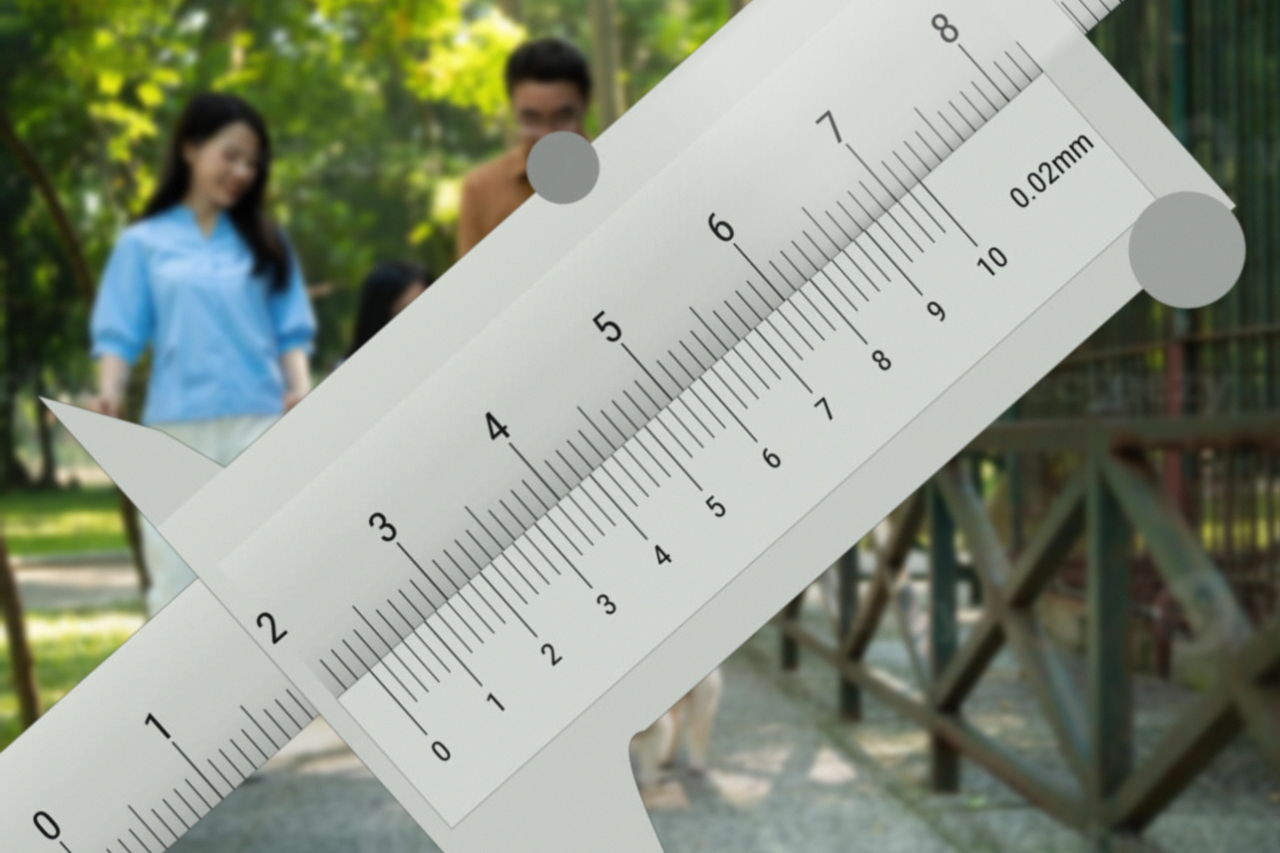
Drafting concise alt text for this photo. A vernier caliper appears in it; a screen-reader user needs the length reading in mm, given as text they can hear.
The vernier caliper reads 23.0 mm
